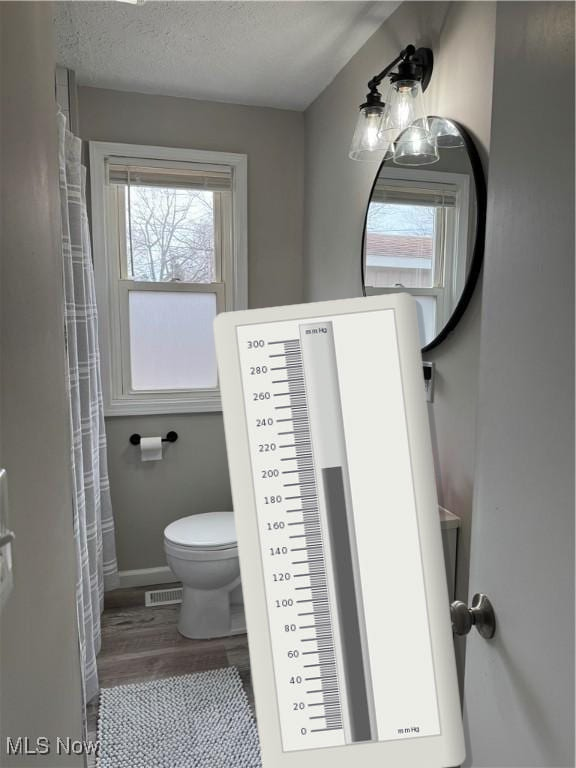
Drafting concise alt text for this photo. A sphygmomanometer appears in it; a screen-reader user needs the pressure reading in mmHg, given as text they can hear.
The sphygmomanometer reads 200 mmHg
